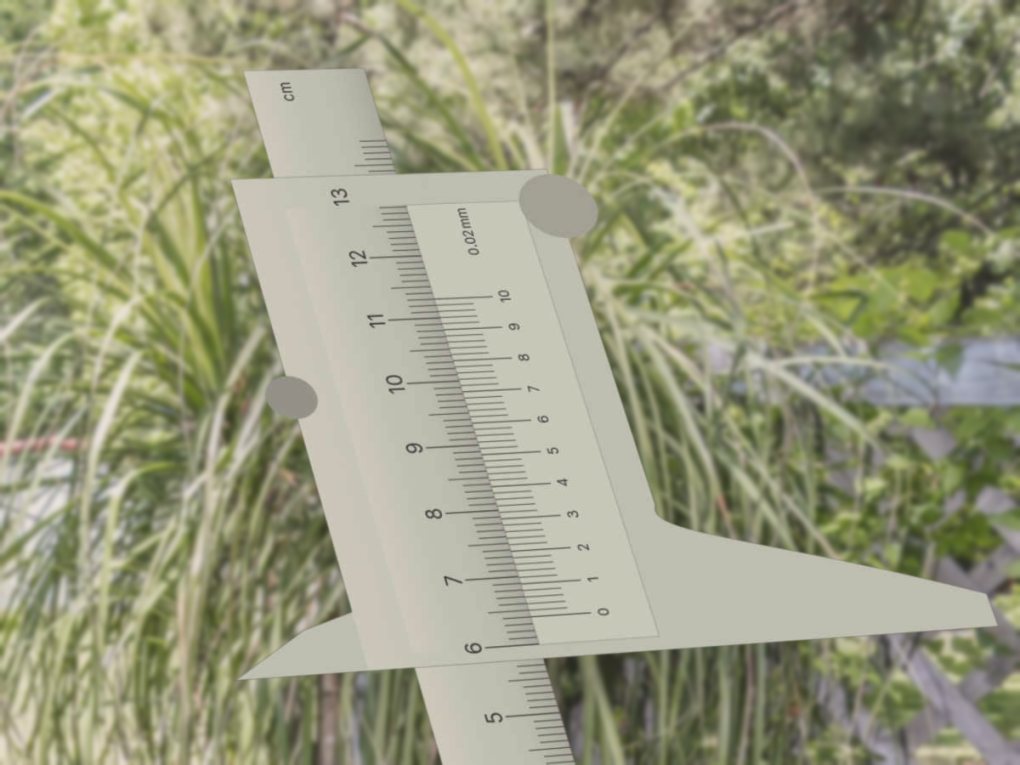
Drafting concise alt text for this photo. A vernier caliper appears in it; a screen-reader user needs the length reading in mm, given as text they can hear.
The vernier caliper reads 64.0 mm
